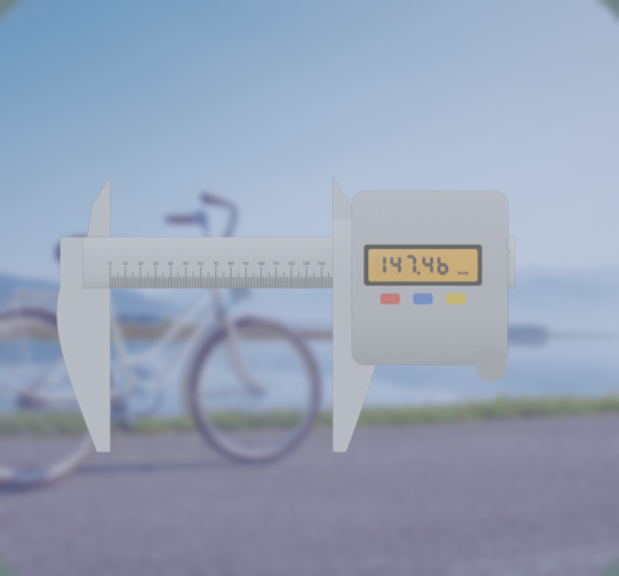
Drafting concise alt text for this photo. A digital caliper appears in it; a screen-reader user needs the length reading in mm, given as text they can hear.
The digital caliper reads 147.46 mm
